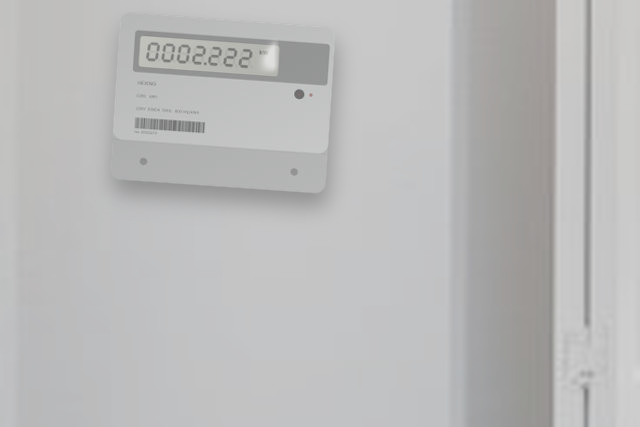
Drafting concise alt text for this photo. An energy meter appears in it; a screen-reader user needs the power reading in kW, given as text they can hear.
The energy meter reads 2.222 kW
